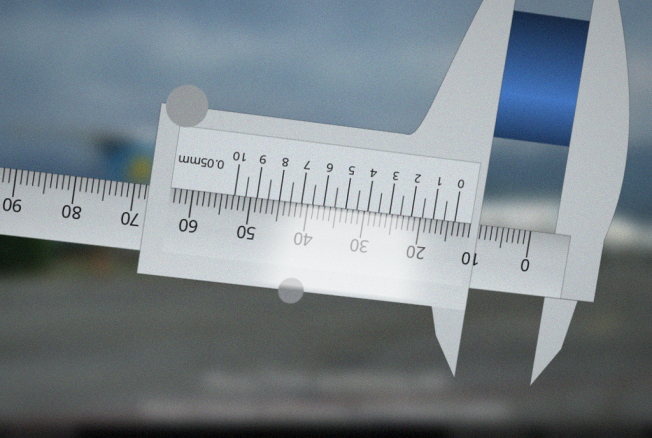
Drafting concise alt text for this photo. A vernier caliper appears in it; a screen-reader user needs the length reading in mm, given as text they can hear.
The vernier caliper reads 13.8 mm
